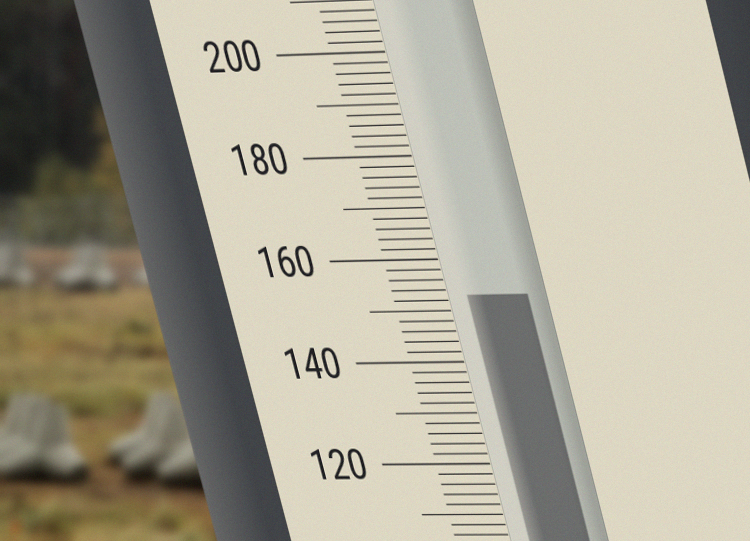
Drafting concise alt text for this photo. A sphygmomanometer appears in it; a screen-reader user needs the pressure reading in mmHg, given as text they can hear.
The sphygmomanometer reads 153 mmHg
